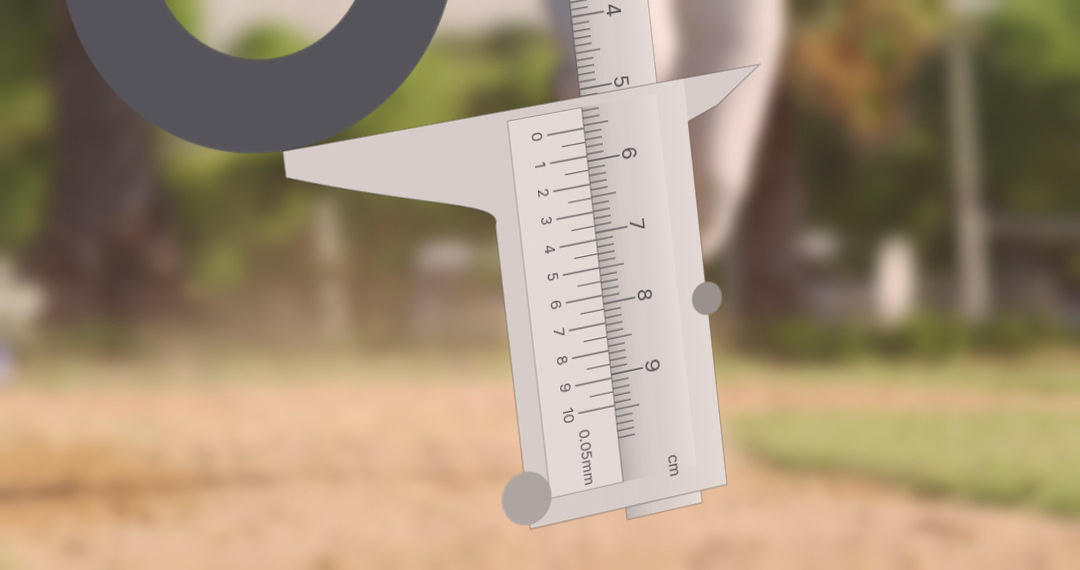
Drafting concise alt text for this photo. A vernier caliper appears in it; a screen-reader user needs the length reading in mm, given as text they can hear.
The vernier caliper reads 55.4 mm
